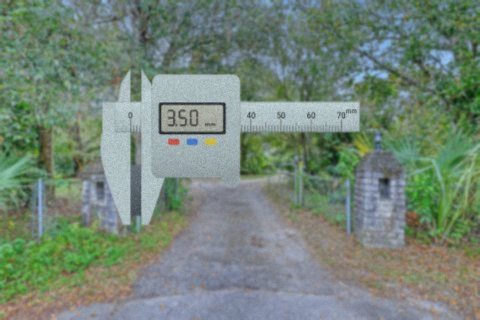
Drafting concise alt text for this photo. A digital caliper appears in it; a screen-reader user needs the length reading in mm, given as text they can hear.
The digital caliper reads 3.50 mm
